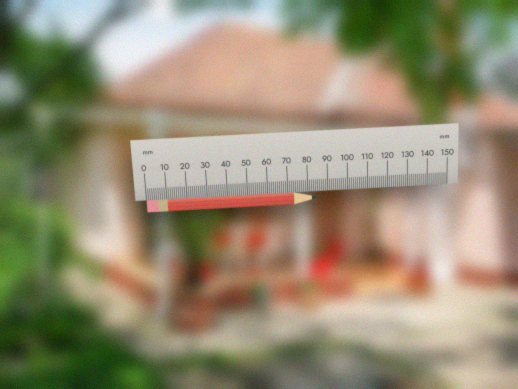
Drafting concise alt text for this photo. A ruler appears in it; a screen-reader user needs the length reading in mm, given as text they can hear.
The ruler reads 85 mm
